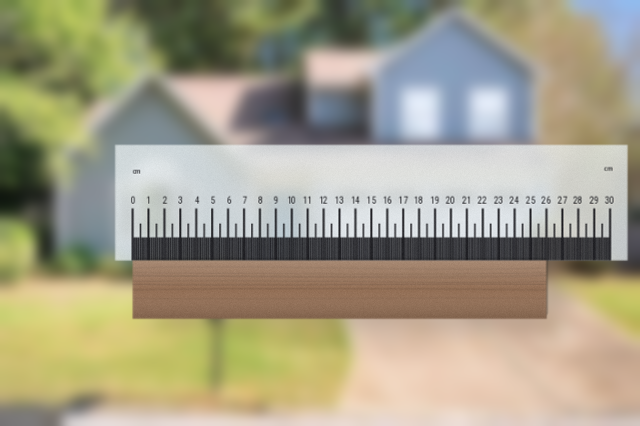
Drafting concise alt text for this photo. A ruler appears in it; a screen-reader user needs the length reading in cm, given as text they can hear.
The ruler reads 26 cm
